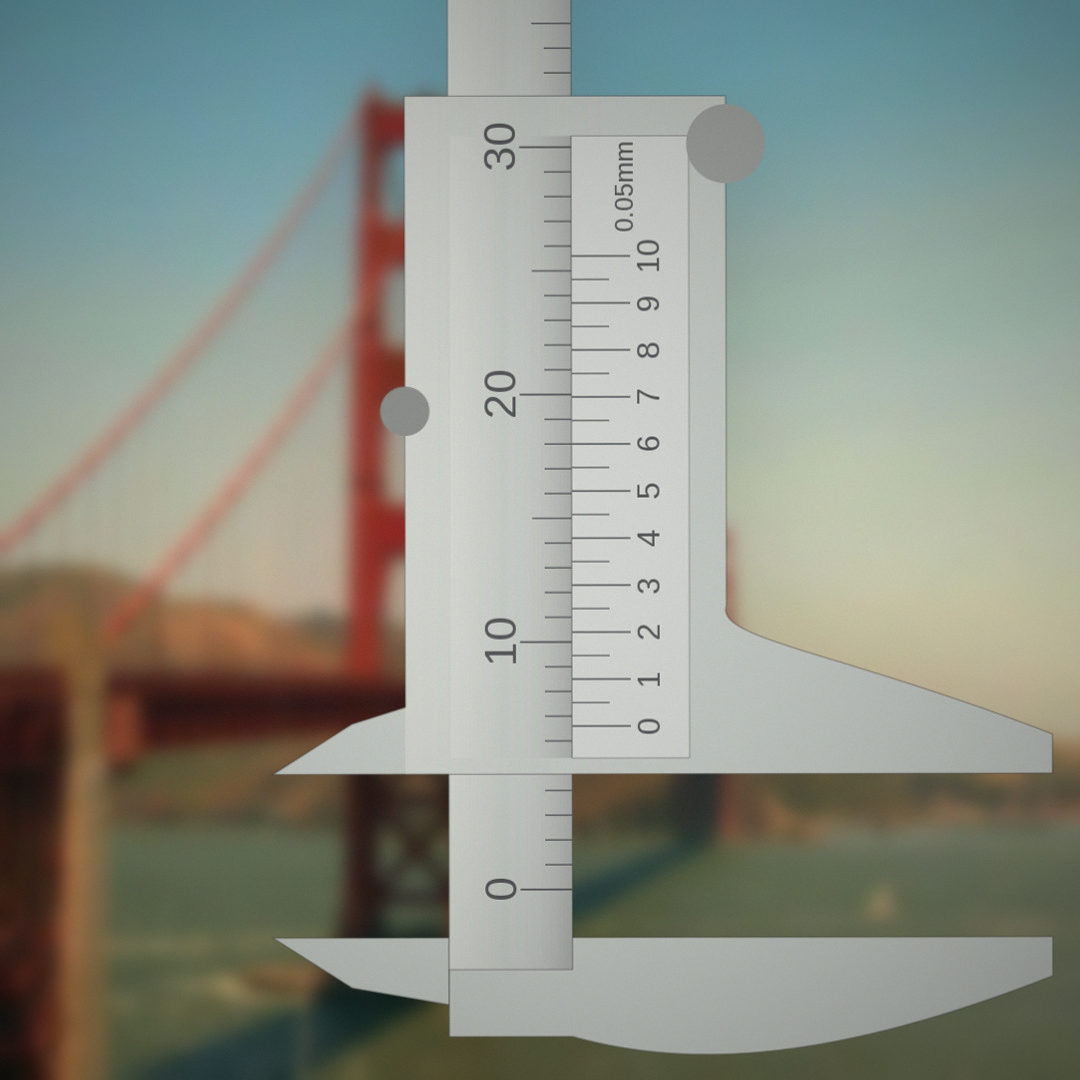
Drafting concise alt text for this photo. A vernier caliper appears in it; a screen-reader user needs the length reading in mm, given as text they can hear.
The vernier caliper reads 6.60 mm
